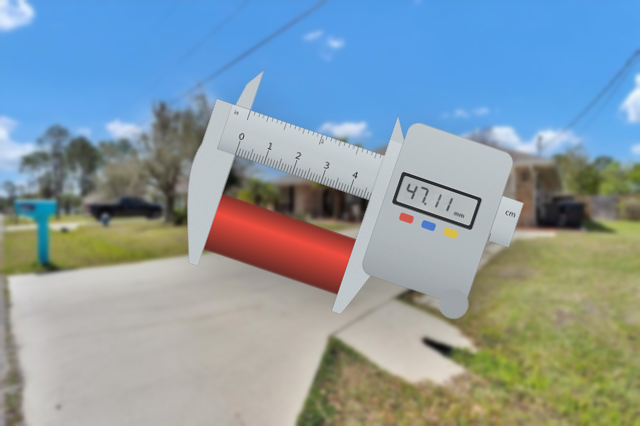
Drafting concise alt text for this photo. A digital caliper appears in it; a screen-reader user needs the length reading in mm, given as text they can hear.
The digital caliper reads 47.11 mm
